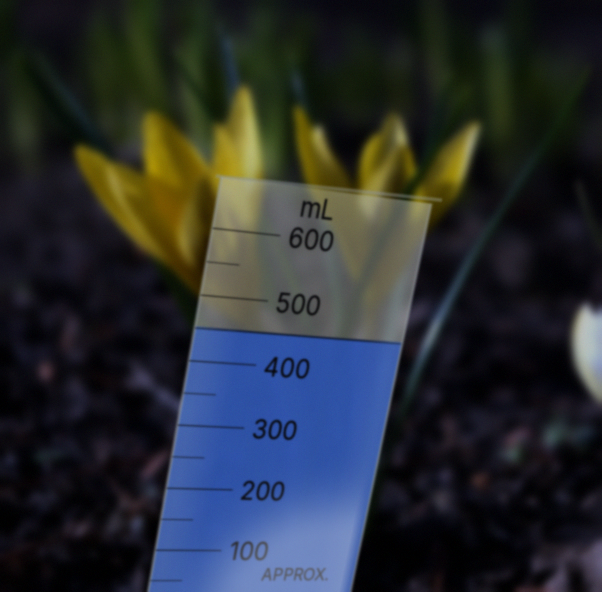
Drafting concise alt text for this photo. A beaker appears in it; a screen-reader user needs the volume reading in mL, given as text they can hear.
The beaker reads 450 mL
